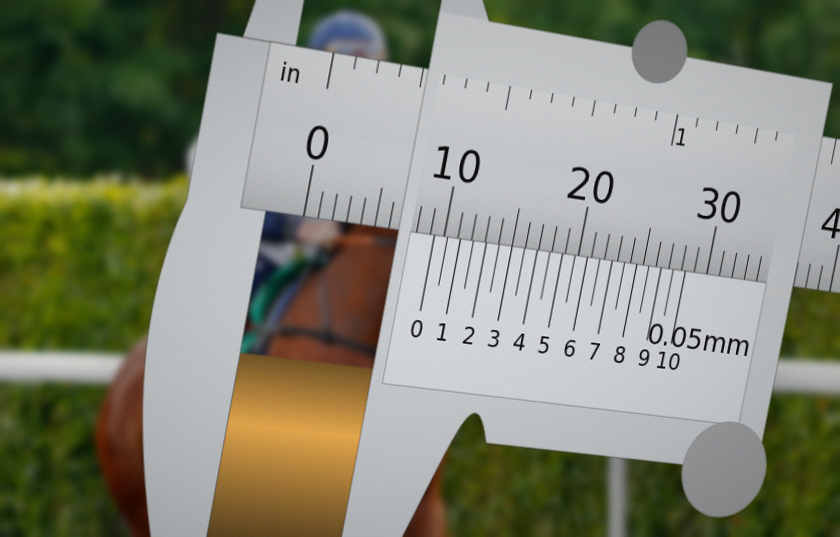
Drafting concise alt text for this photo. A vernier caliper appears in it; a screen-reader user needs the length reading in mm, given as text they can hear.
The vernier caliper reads 9.3 mm
